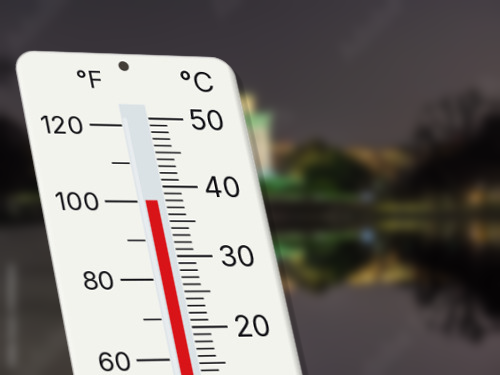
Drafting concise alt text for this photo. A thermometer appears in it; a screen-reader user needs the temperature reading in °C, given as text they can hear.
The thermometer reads 38 °C
